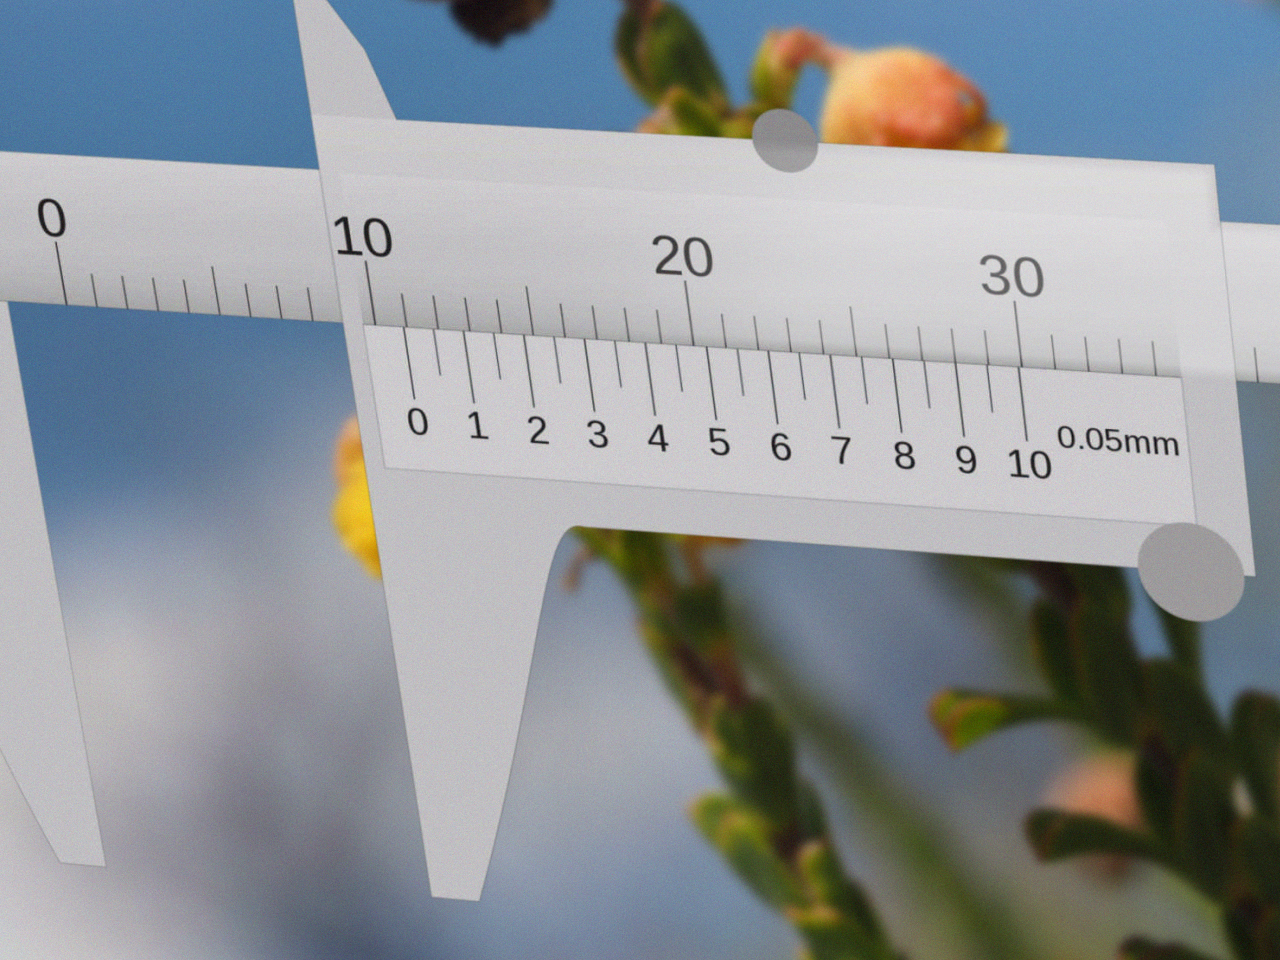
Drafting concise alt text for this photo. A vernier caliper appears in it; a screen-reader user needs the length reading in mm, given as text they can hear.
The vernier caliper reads 10.90 mm
